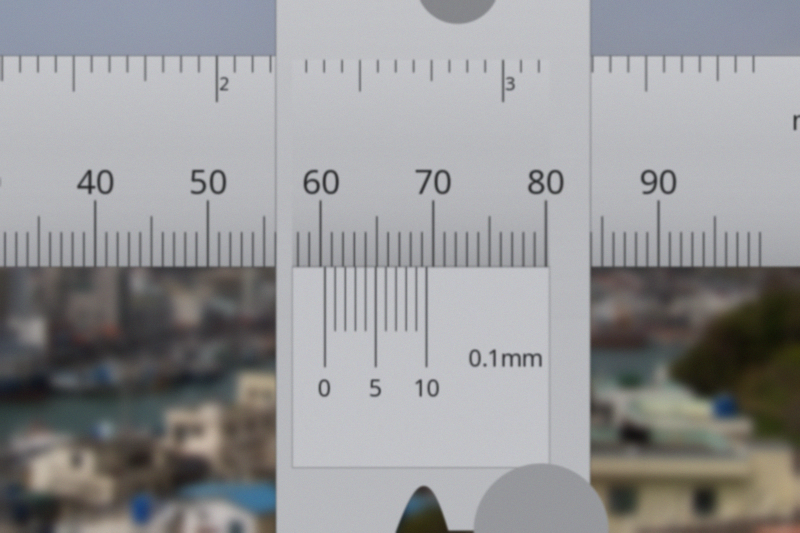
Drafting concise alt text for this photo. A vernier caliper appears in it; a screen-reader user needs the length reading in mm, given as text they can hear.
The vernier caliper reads 60.4 mm
